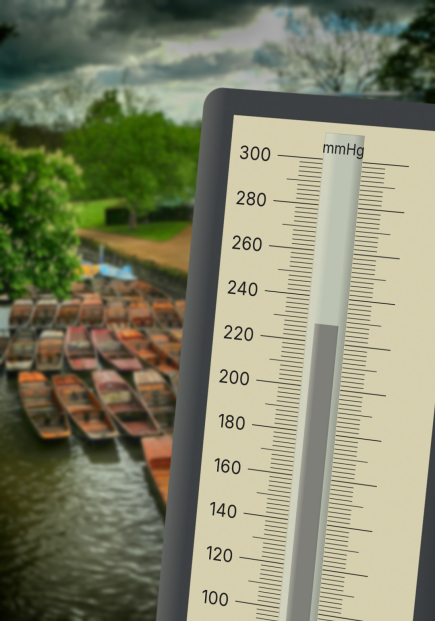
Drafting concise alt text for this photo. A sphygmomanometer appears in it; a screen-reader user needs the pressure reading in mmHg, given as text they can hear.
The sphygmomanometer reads 228 mmHg
